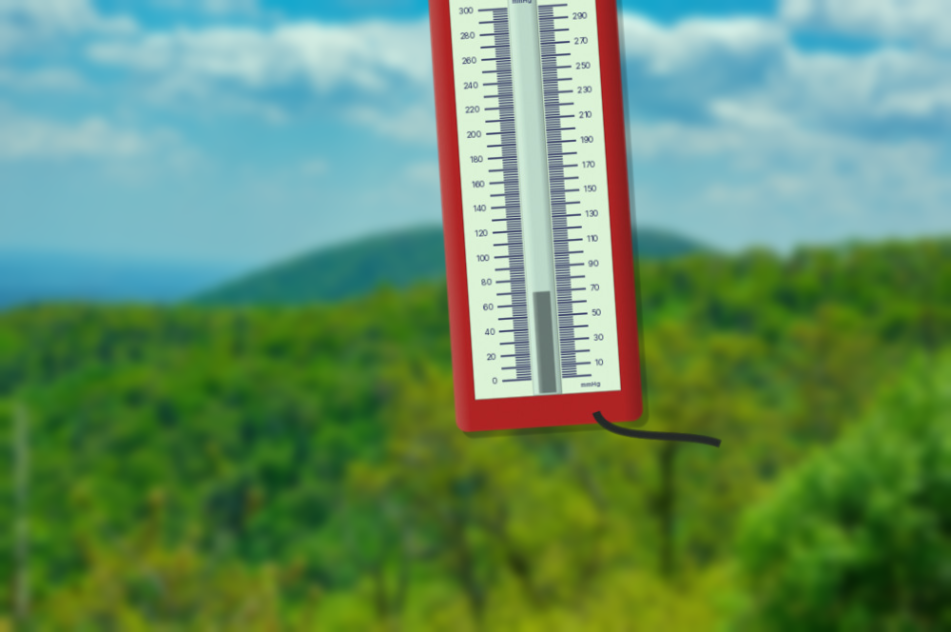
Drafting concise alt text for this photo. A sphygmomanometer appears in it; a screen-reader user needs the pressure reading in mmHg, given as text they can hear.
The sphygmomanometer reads 70 mmHg
